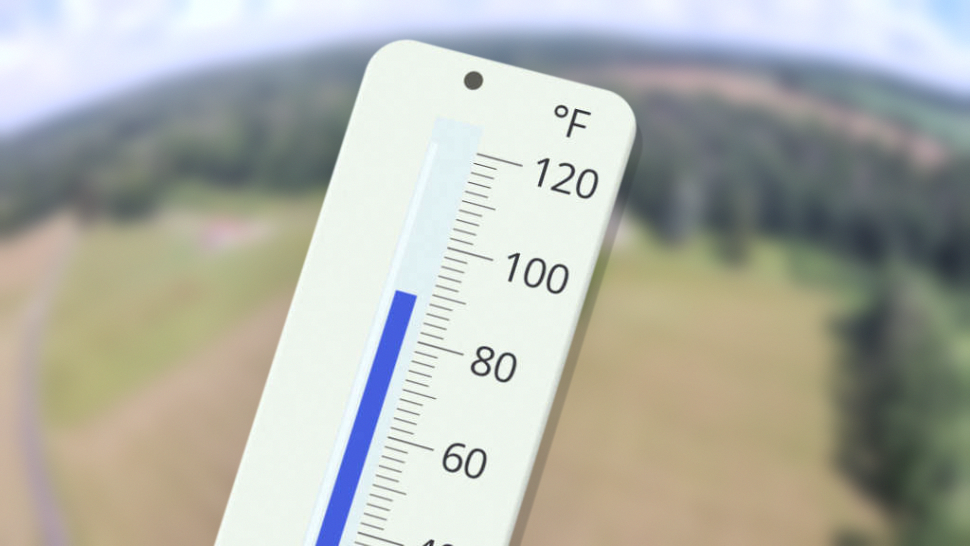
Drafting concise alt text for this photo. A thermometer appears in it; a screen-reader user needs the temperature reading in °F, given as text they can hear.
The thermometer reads 89 °F
